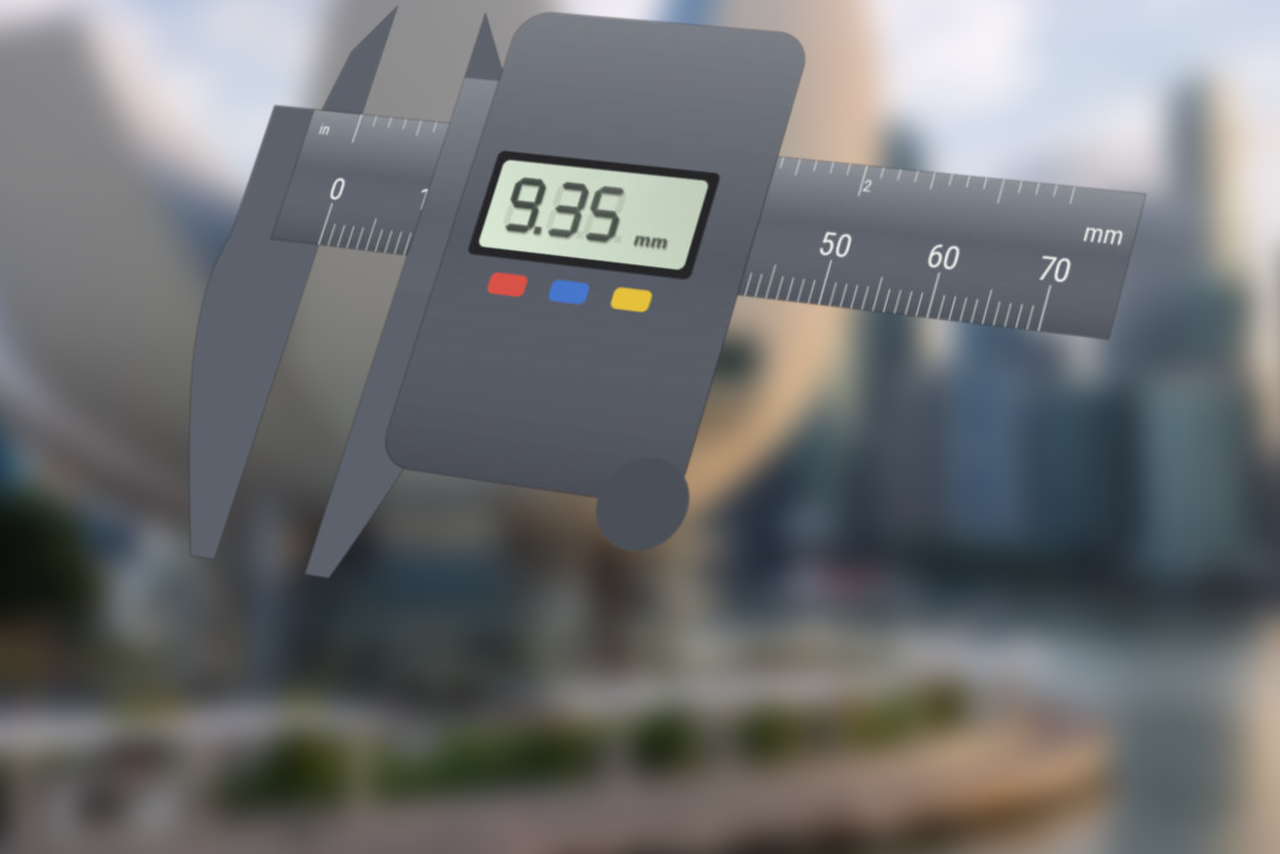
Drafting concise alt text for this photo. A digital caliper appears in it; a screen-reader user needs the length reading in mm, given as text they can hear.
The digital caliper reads 9.35 mm
